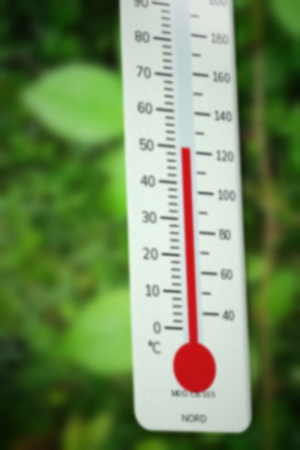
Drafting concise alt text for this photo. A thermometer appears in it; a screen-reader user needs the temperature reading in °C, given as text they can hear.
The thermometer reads 50 °C
